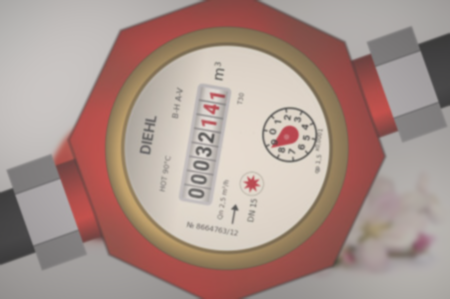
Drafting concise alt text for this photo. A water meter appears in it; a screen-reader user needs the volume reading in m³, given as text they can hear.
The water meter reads 32.1408 m³
